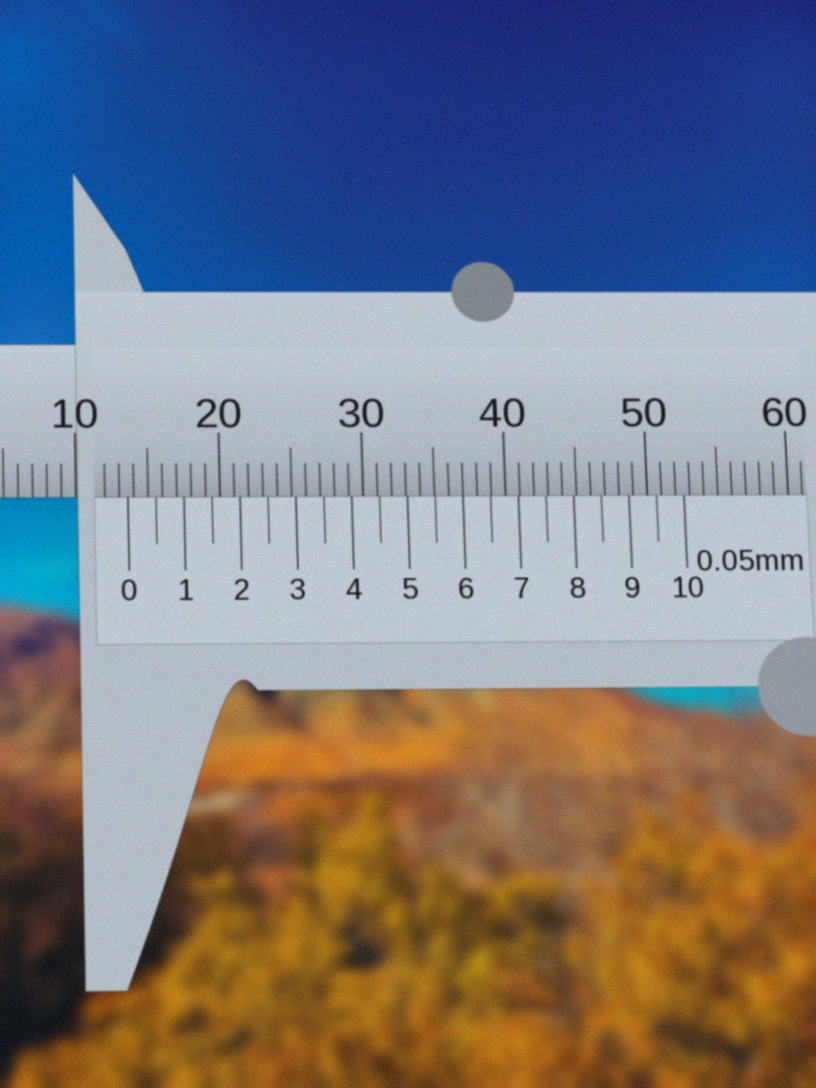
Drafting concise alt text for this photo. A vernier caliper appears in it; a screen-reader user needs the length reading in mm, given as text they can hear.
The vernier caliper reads 13.6 mm
